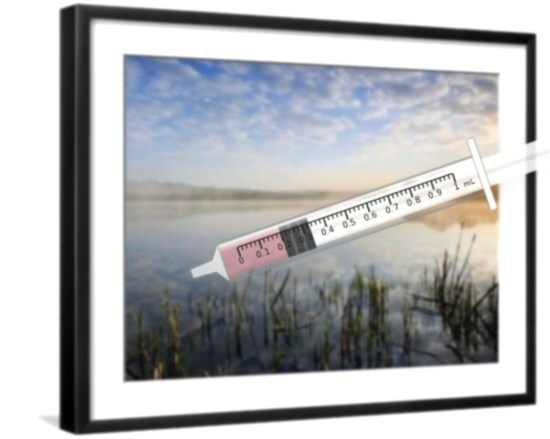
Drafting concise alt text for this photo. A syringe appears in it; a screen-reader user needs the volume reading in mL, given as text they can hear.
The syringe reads 0.2 mL
